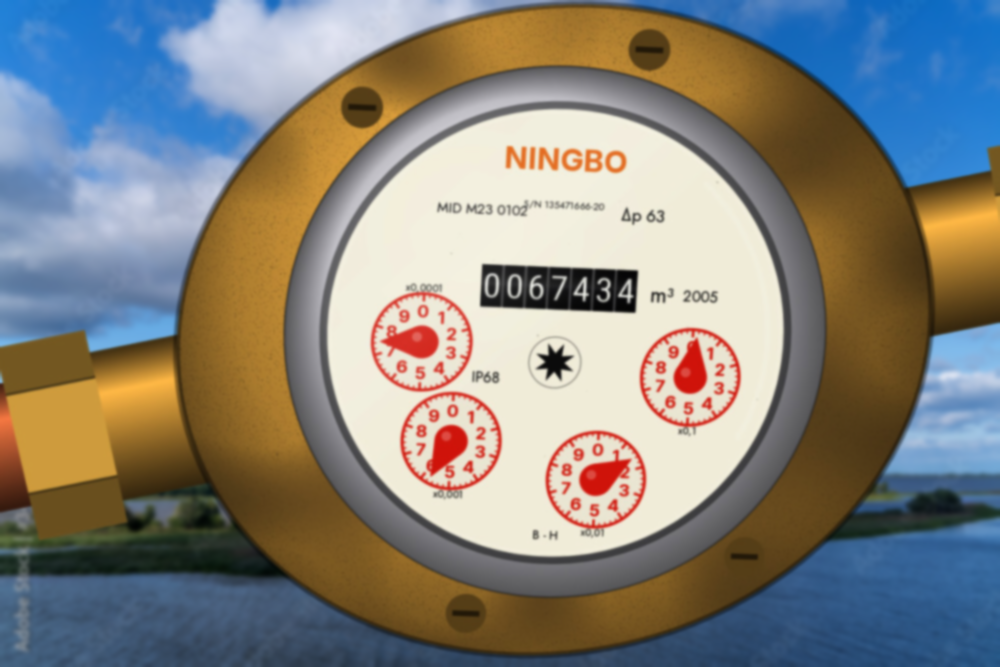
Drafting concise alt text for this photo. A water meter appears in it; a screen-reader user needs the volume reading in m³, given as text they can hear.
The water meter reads 67434.0157 m³
